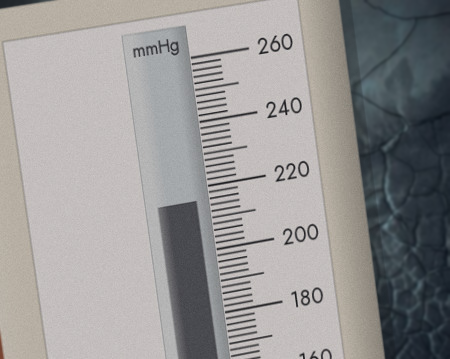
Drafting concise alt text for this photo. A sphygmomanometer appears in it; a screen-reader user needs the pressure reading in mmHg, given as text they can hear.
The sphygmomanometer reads 216 mmHg
